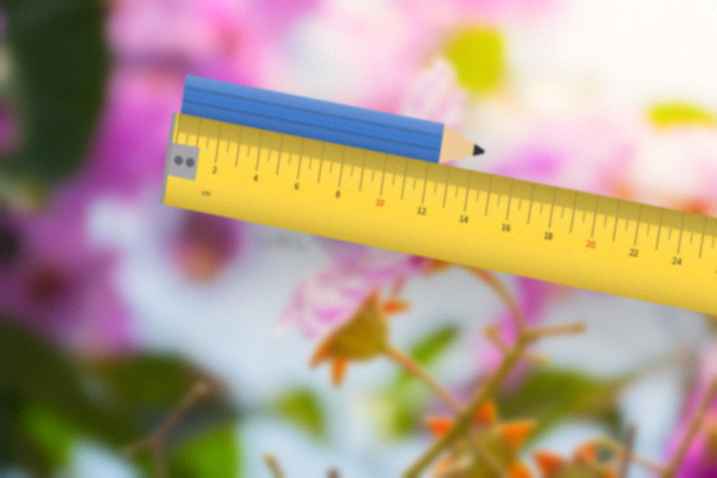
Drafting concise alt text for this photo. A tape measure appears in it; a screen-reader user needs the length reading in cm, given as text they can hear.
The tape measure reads 14.5 cm
